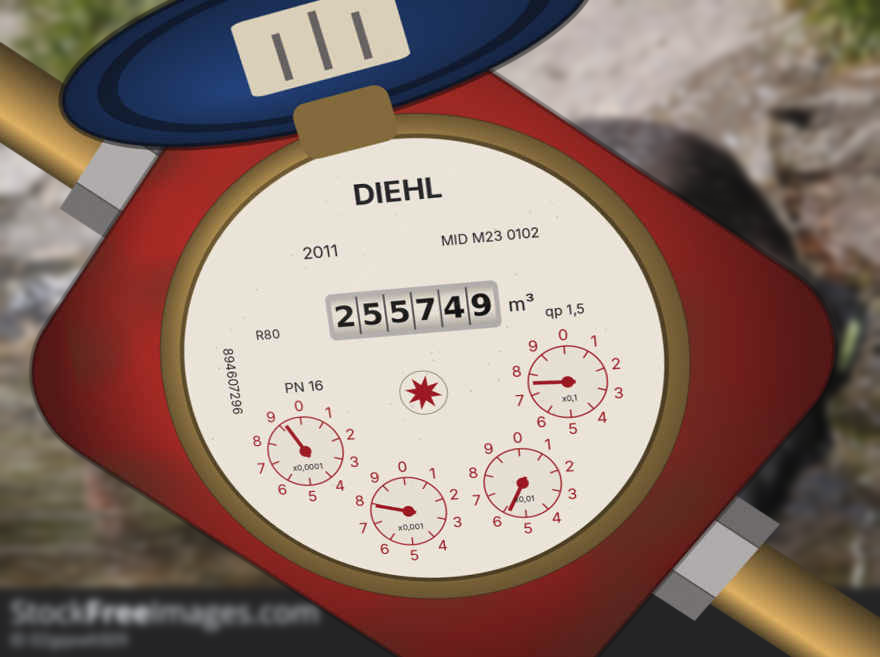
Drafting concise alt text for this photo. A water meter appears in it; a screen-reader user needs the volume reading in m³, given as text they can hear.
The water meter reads 255749.7579 m³
